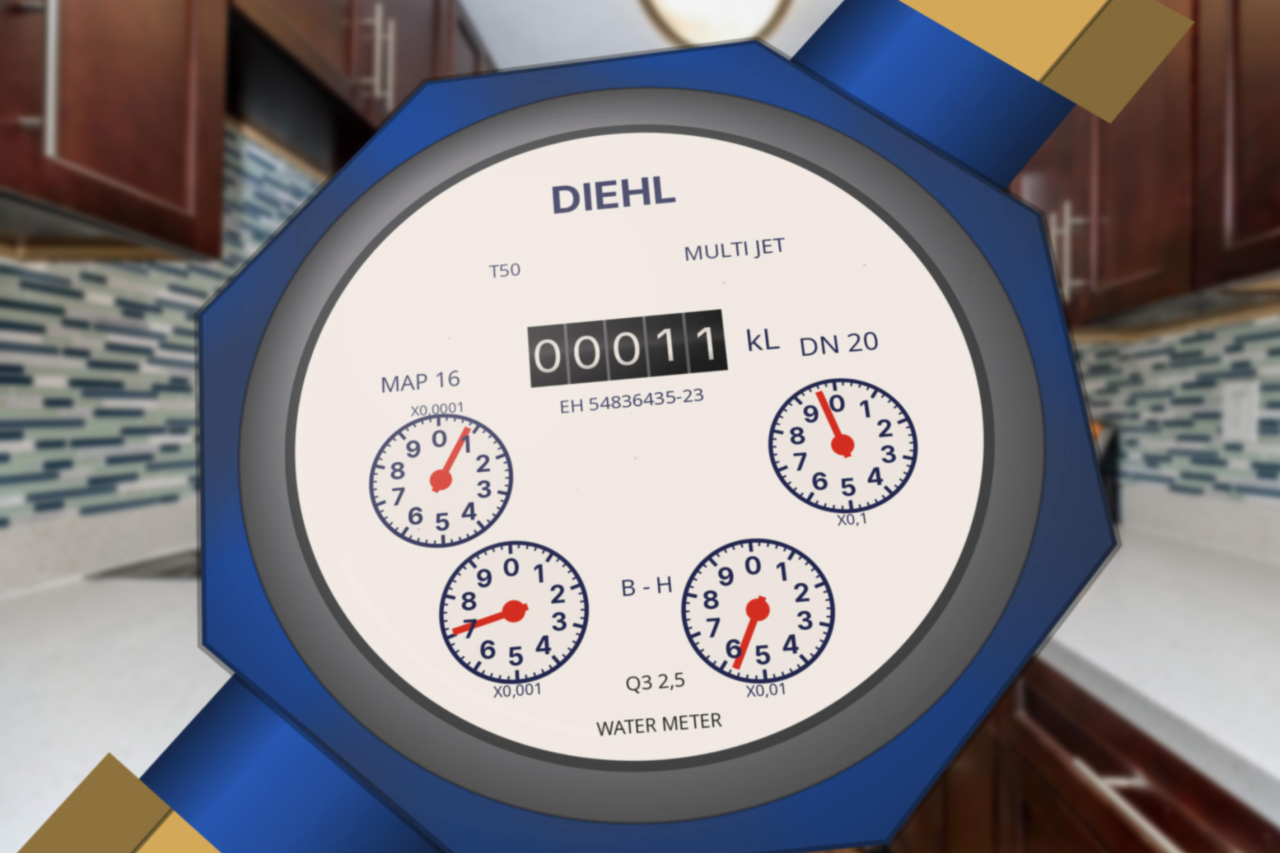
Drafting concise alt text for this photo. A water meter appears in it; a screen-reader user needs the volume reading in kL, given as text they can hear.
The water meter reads 10.9570 kL
